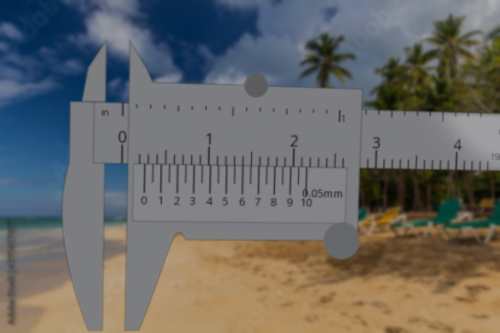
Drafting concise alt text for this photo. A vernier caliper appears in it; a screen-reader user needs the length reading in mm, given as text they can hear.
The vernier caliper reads 2.6 mm
